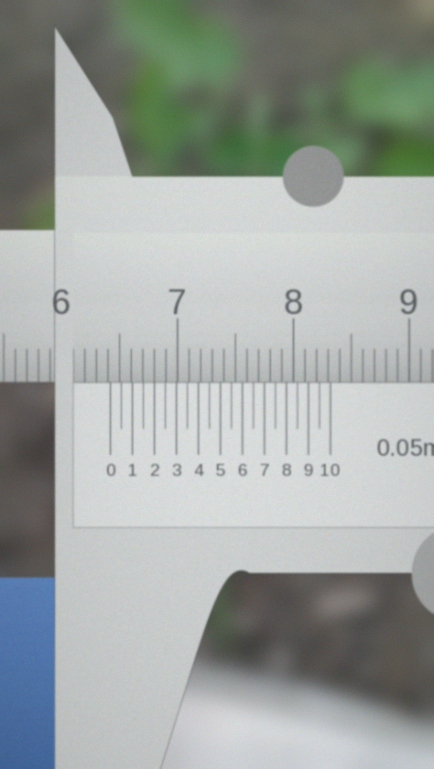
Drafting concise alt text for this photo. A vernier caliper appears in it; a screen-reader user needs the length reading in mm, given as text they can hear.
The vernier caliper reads 64.2 mm
